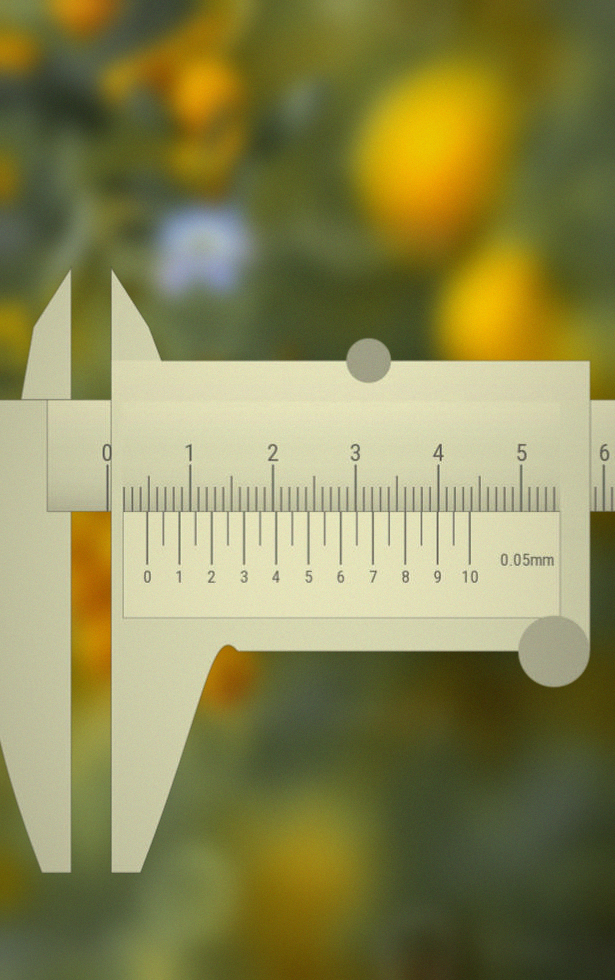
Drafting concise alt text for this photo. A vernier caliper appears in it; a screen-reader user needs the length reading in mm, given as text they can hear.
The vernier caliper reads 4.8 mm
